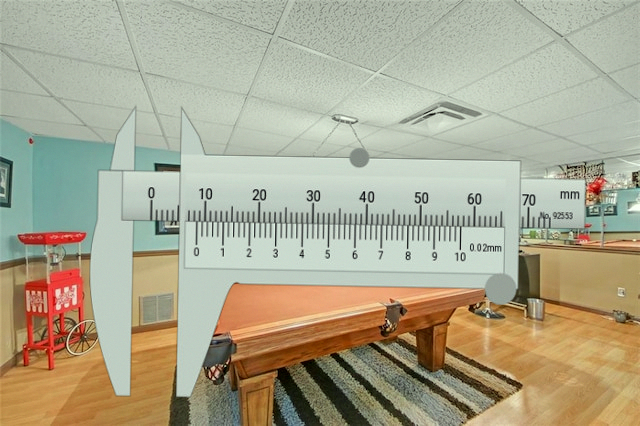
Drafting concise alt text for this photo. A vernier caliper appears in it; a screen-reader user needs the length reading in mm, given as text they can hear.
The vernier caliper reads 8.5 mm
